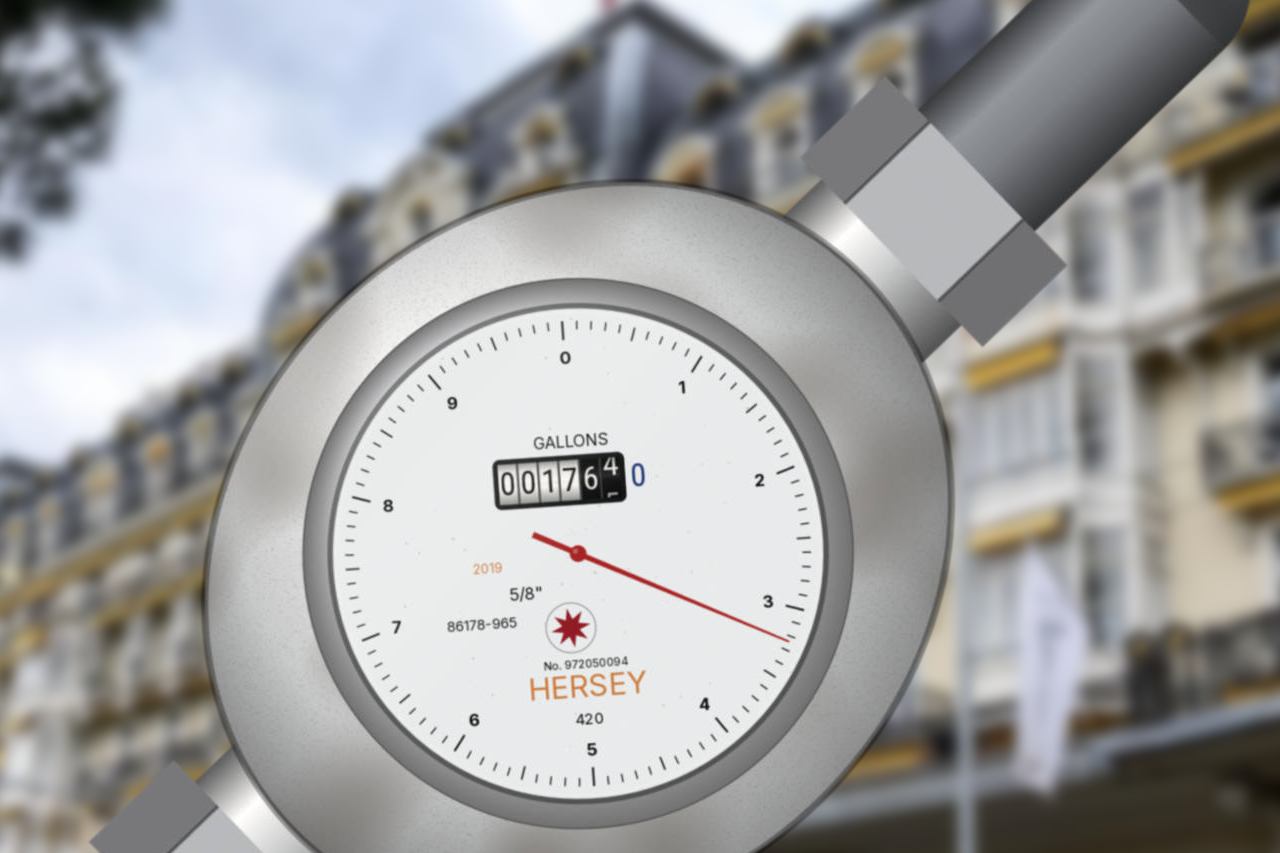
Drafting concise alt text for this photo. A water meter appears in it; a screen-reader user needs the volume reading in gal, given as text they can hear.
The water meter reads 17643.2 gal
